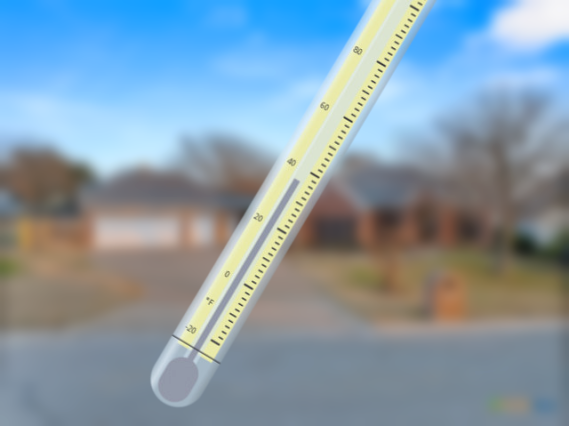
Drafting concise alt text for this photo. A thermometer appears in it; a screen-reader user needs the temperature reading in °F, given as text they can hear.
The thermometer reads 36 °F
